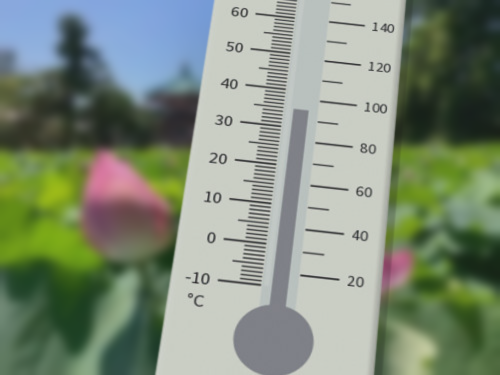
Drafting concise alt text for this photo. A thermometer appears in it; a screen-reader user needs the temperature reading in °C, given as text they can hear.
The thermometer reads 35 °C
